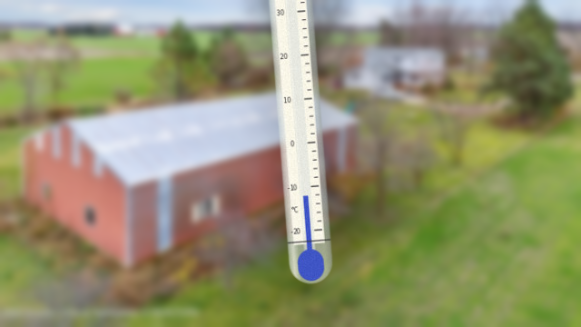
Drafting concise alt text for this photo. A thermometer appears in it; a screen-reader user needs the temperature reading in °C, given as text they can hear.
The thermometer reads -12 °C
